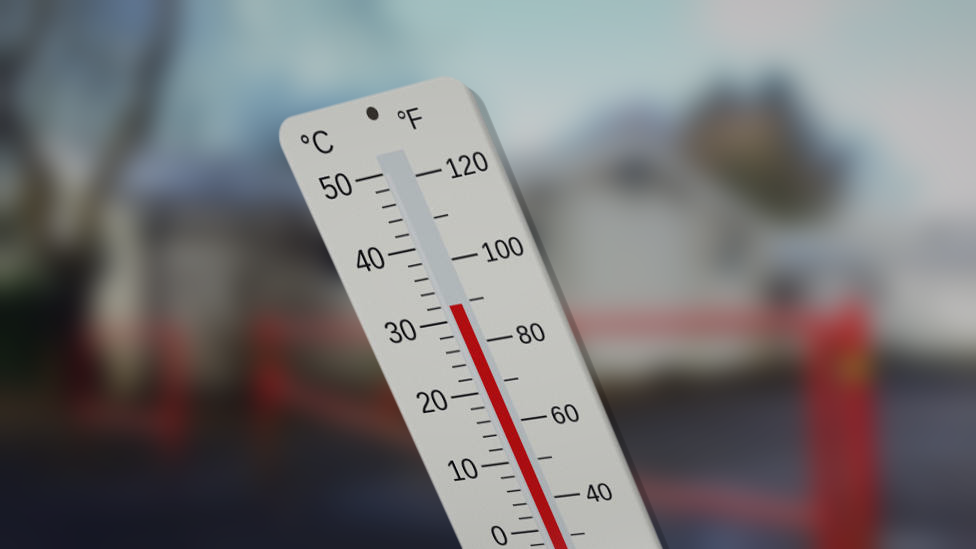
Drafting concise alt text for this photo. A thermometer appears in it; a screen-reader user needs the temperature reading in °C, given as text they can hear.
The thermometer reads 32 °C
